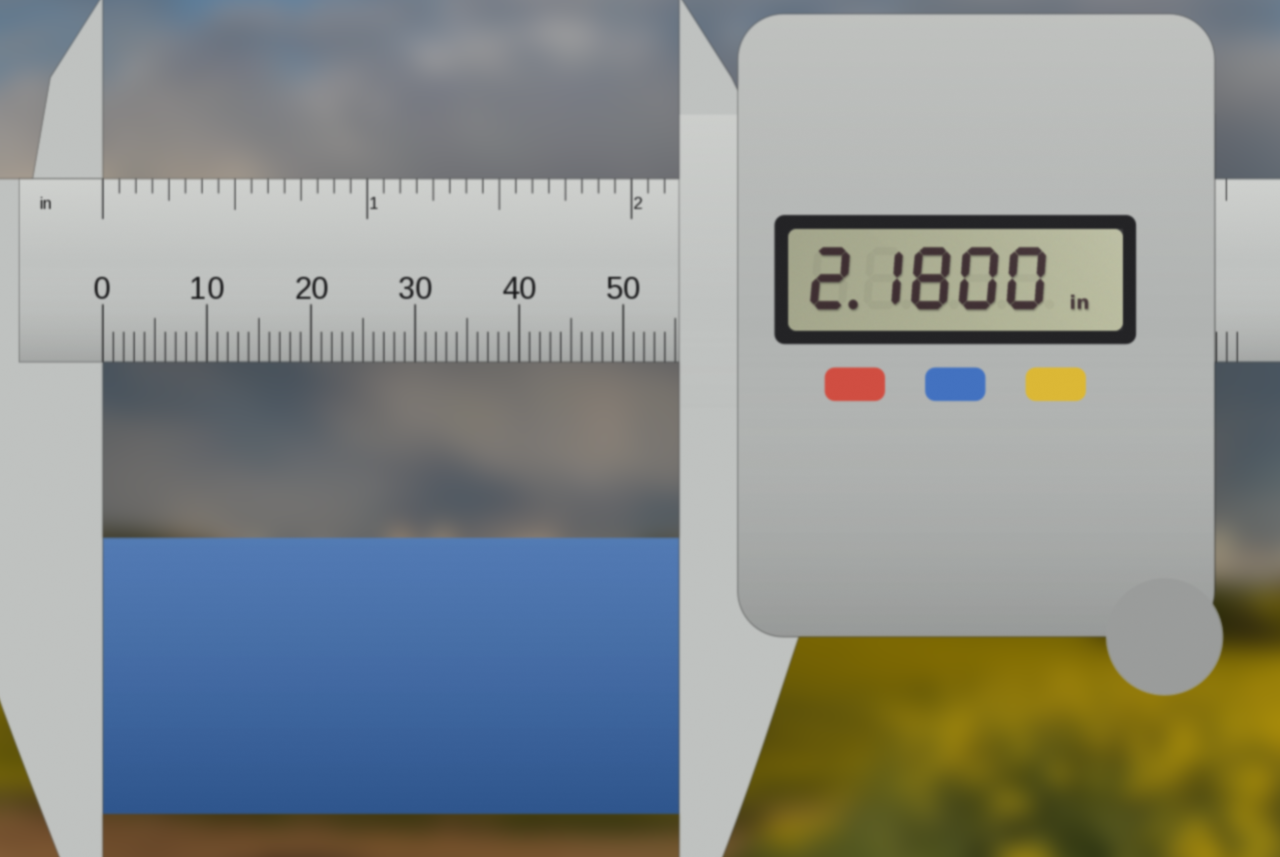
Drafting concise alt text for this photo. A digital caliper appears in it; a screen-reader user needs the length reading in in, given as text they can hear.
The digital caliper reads 2.1800 in
